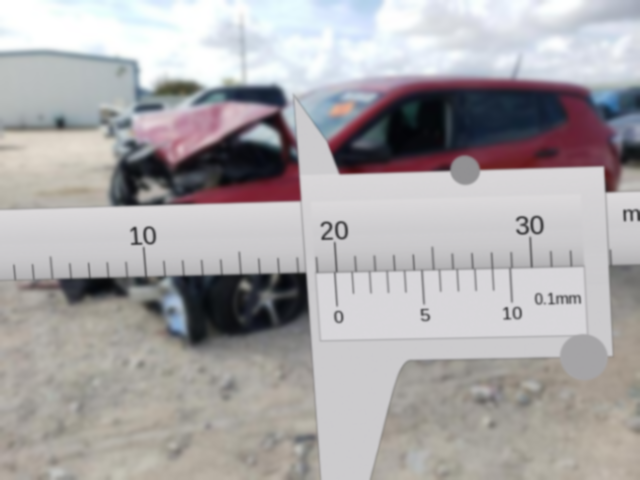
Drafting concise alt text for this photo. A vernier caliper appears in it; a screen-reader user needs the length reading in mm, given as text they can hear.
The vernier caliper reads 19.9 mm
